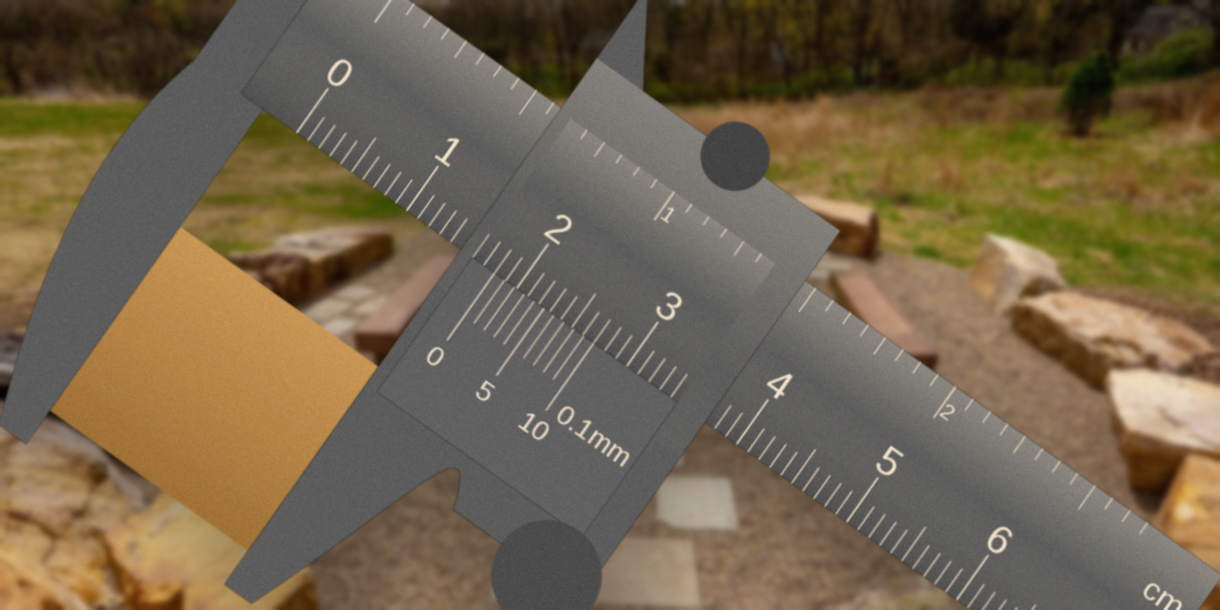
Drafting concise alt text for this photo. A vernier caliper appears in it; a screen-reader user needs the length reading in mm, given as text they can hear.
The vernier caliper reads 18.0 mm
